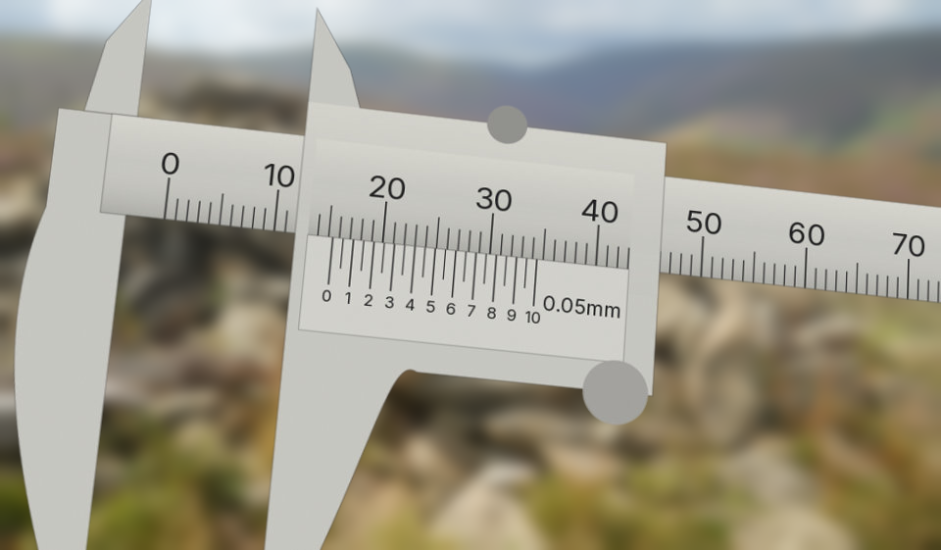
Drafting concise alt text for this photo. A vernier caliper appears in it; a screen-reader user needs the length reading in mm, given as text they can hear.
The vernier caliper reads 15.4 mm
